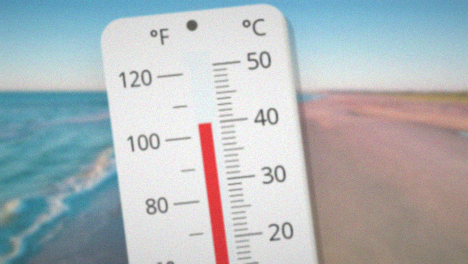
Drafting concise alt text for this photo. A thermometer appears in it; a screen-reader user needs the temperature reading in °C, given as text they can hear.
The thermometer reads 40 °C
